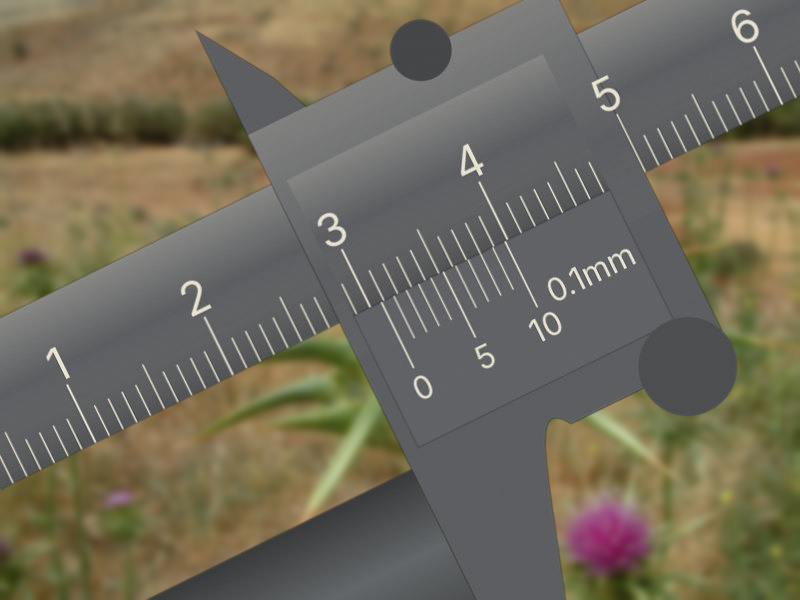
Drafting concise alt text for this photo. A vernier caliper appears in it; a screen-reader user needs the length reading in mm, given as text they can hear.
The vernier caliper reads 30.8 mm
